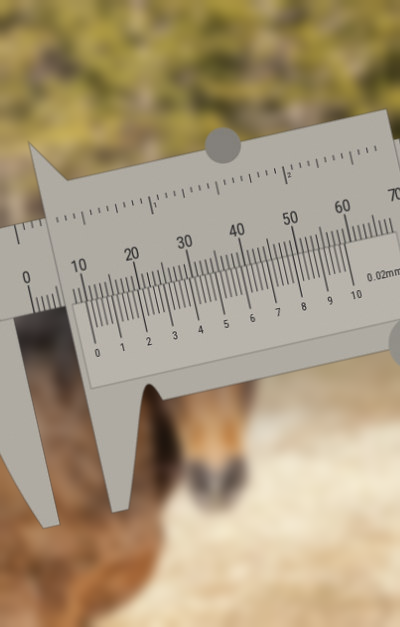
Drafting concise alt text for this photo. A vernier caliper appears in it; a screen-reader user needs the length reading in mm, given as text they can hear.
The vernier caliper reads 9.8 mm
